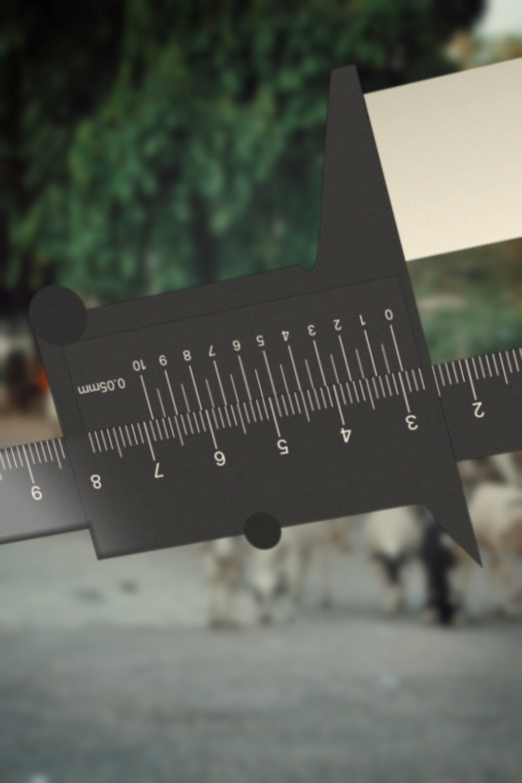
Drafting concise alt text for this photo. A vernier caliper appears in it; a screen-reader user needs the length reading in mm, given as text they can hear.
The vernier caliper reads 29.5 mm
